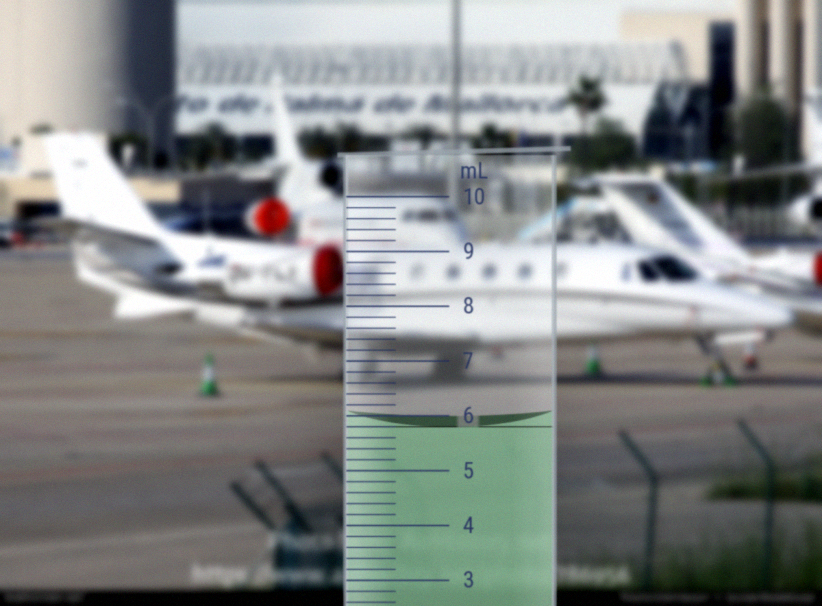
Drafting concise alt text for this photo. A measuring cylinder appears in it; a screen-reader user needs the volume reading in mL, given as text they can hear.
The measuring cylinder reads 5.8 mL
